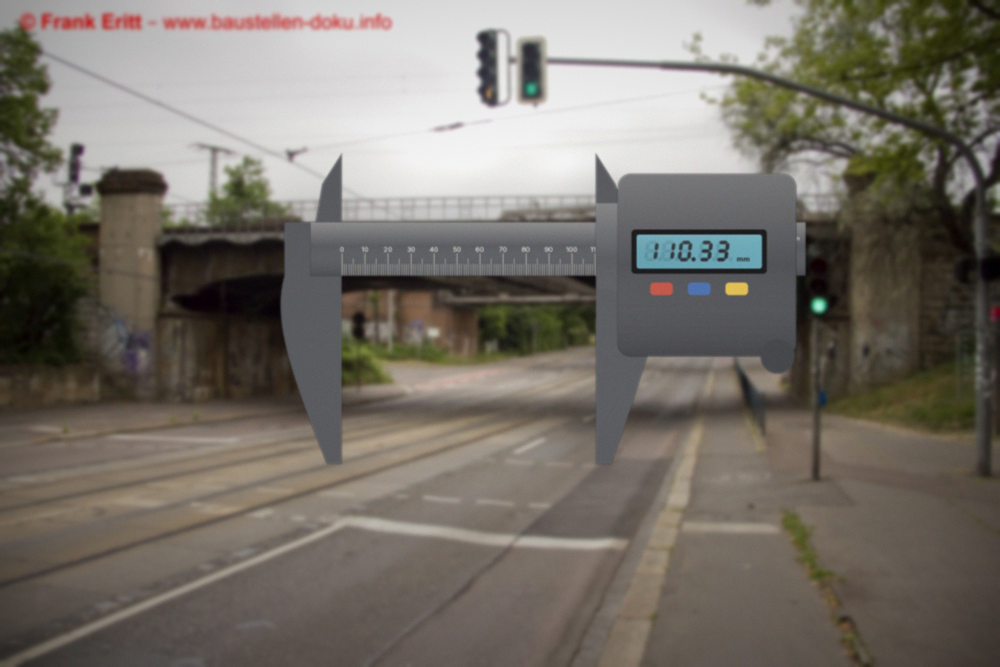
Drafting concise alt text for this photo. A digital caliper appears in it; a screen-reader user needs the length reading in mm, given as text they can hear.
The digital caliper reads 110.33 mm
